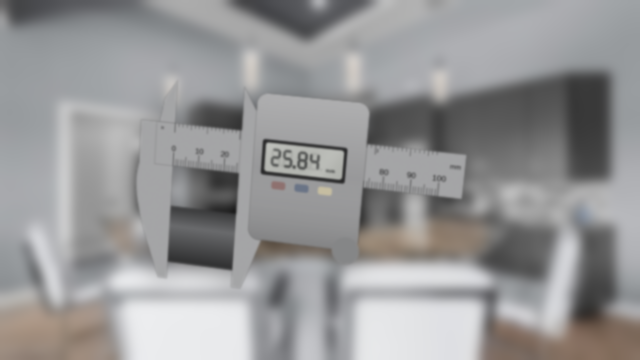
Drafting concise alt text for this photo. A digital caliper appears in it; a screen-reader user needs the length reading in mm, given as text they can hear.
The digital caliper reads 25.84 mm
